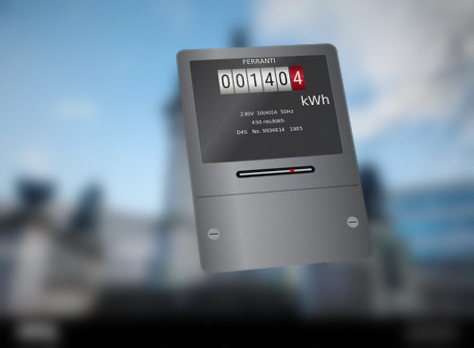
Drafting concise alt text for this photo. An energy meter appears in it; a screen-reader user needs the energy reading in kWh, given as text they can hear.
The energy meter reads 140.4 kWh
